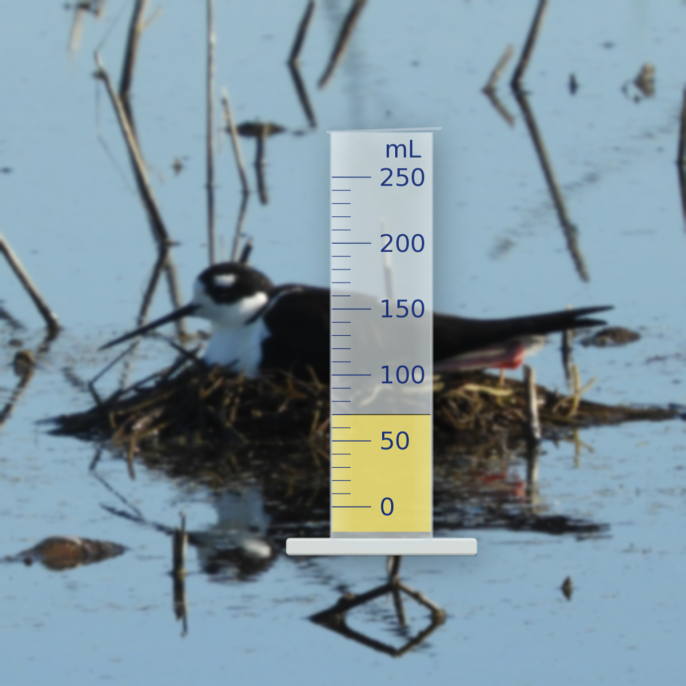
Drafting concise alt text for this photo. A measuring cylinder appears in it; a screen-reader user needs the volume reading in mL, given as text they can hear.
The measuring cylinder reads 70 mL
